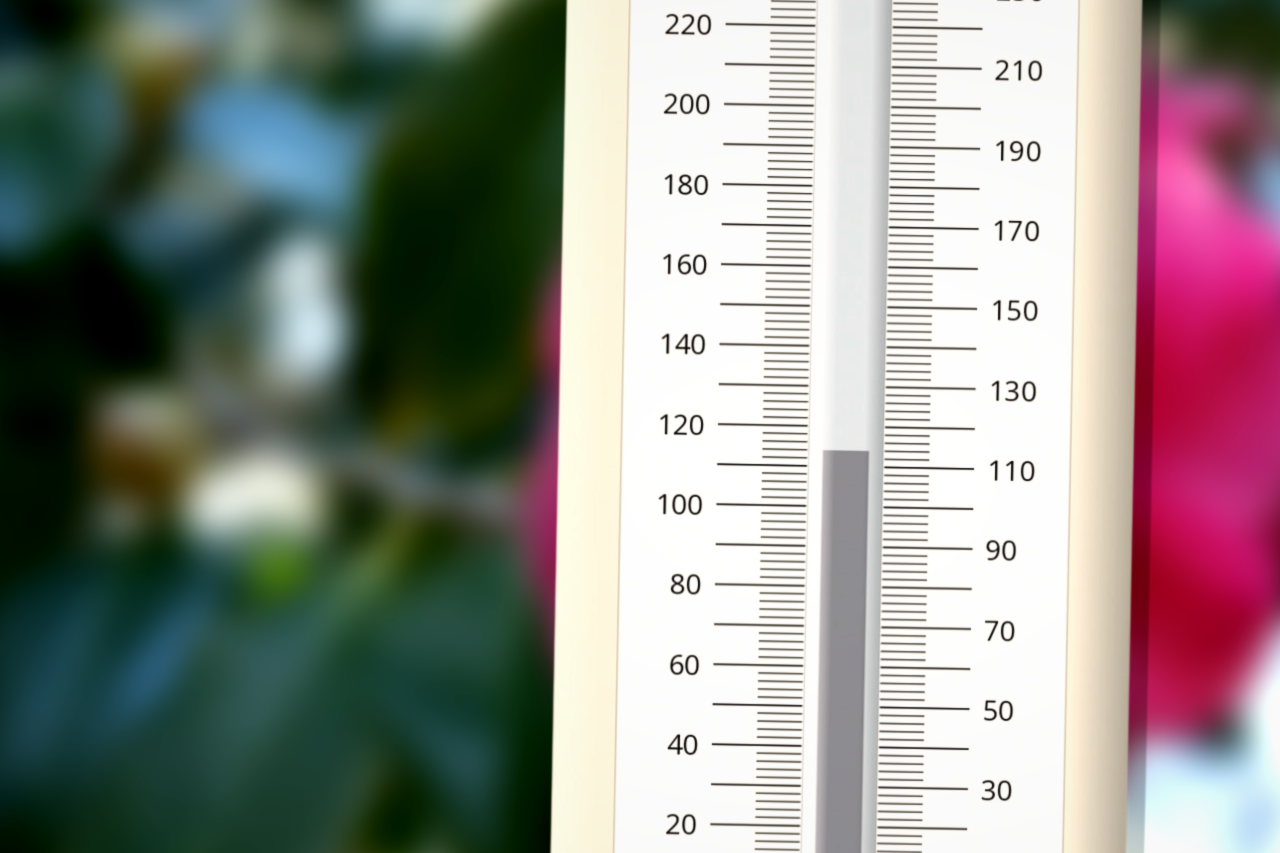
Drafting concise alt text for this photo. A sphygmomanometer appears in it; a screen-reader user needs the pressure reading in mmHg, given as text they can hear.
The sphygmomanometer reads 114 mmHg
